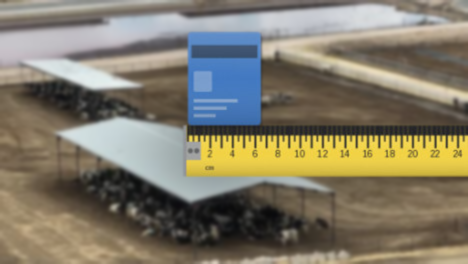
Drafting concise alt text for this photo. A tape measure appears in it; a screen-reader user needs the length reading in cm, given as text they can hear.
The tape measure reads 6.5 cm
